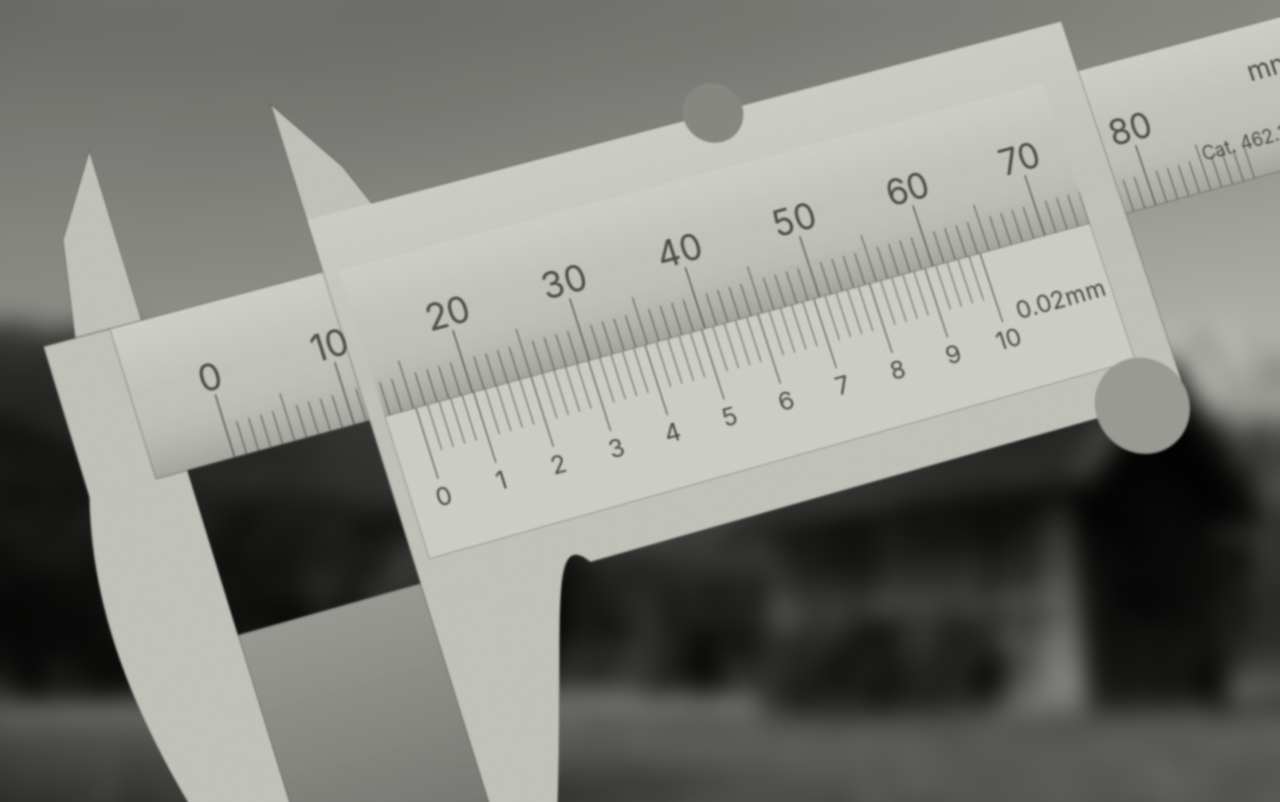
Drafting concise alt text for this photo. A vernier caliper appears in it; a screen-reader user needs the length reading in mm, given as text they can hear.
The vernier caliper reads 15.2 mm
